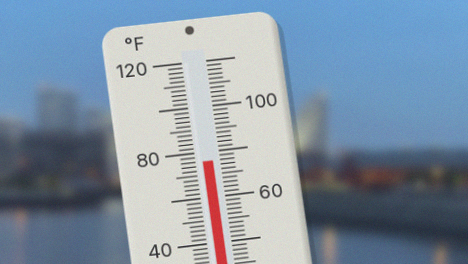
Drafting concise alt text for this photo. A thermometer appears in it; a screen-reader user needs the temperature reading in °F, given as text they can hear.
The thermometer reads 76 °F
